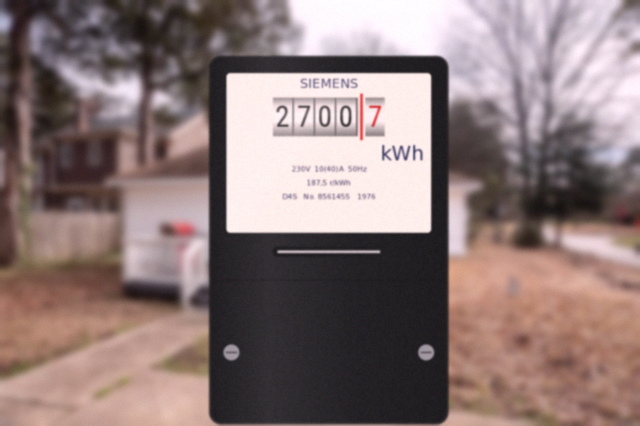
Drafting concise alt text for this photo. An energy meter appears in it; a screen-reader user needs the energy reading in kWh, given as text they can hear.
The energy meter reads 2700.7 kWh
